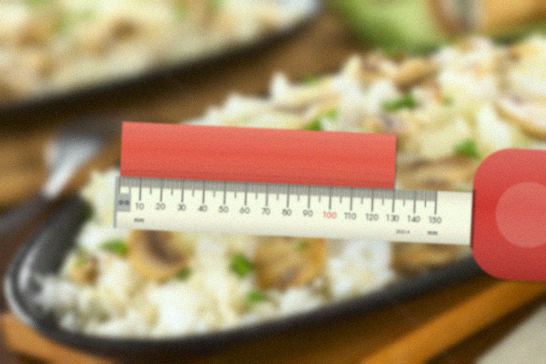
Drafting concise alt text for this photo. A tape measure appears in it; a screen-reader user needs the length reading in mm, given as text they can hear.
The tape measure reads 130 mm
